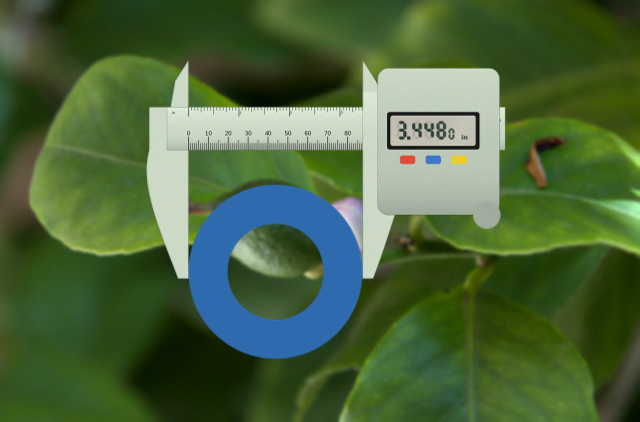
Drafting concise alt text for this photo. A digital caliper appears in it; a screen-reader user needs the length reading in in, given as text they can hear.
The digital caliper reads 3.4480 in
